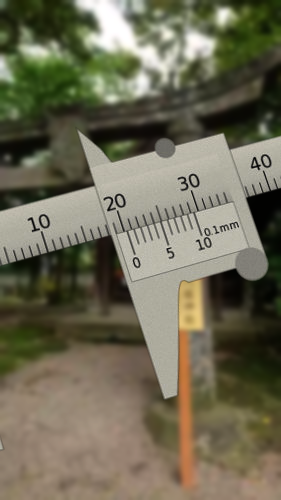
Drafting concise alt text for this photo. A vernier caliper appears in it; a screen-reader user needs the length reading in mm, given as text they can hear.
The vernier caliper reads 20.4 mm
